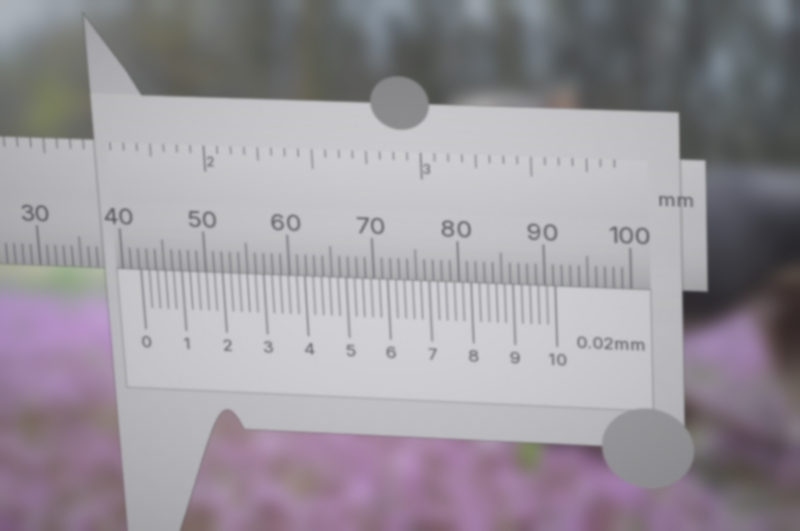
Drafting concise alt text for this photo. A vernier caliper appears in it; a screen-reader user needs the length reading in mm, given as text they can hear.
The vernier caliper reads 42.2 mm
